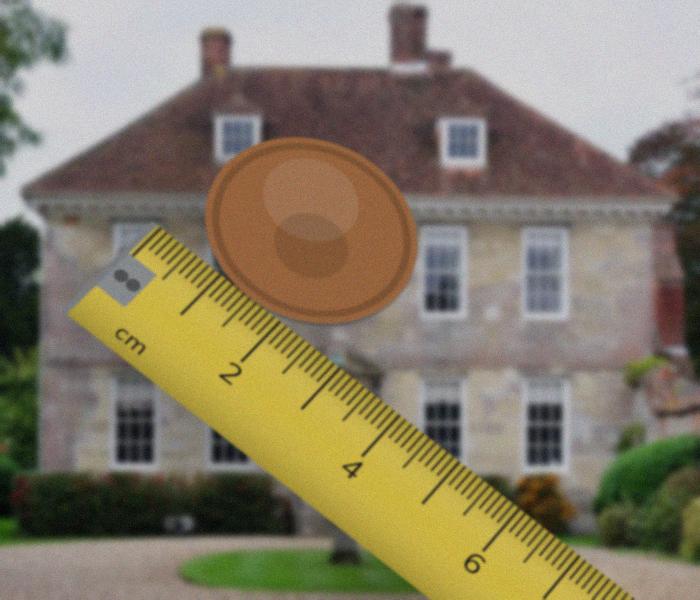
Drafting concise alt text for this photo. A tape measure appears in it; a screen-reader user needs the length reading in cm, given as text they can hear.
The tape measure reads 2.9 cm
